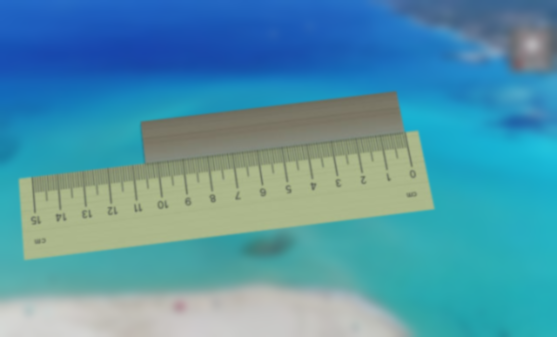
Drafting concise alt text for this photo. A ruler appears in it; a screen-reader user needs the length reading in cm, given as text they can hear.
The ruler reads 10.5 cm
